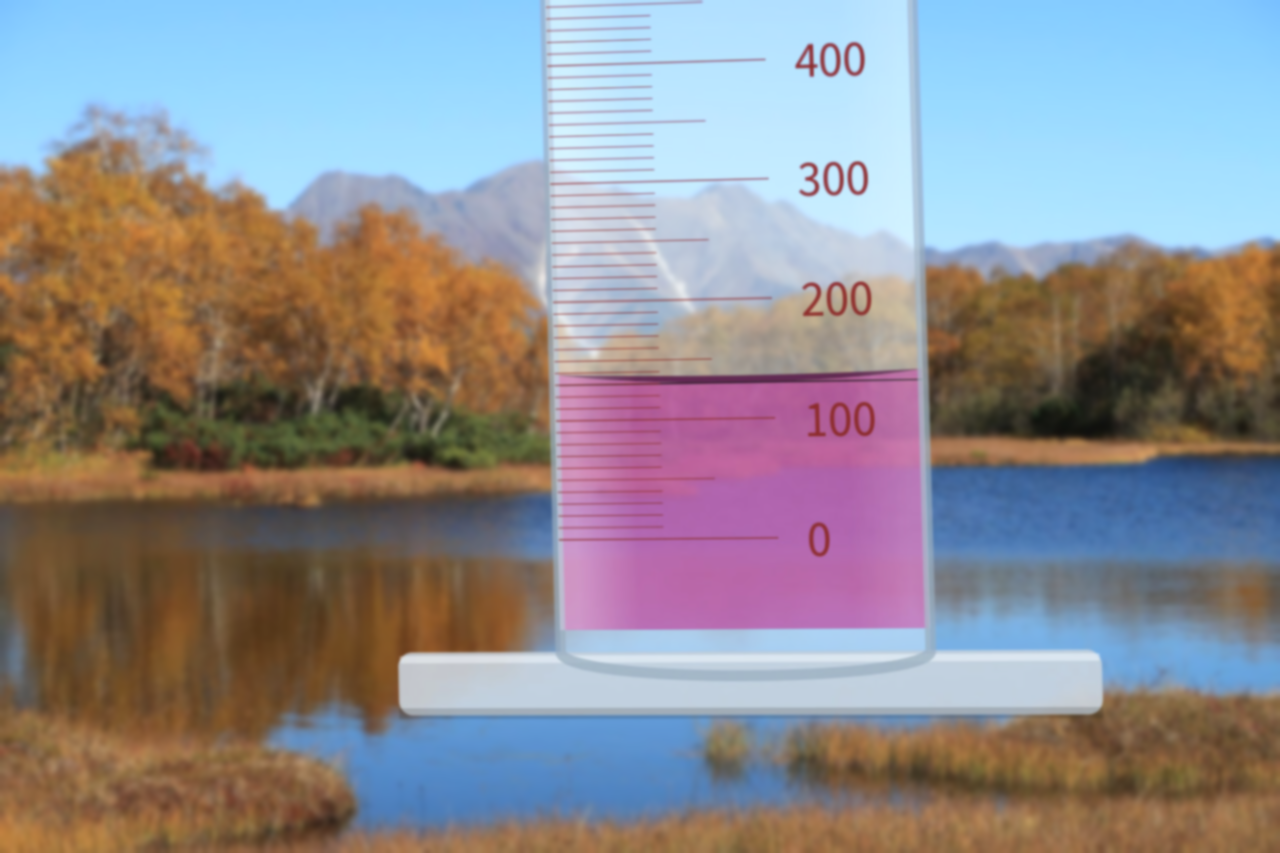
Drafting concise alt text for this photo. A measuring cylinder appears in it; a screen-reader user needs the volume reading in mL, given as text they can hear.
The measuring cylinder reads 130 mL
